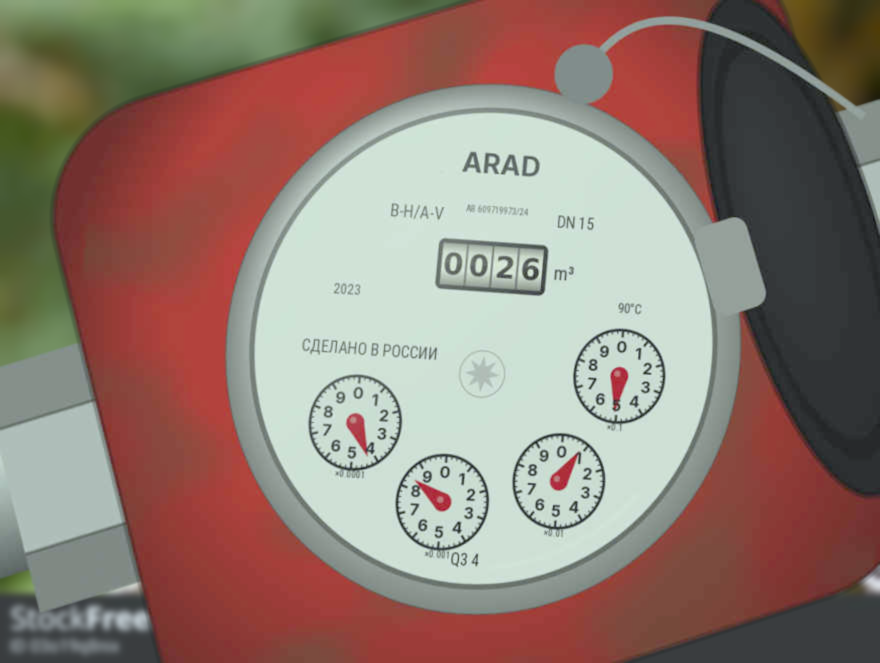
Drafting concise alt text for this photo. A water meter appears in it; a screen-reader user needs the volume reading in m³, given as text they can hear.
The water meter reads 26.5084 m³
